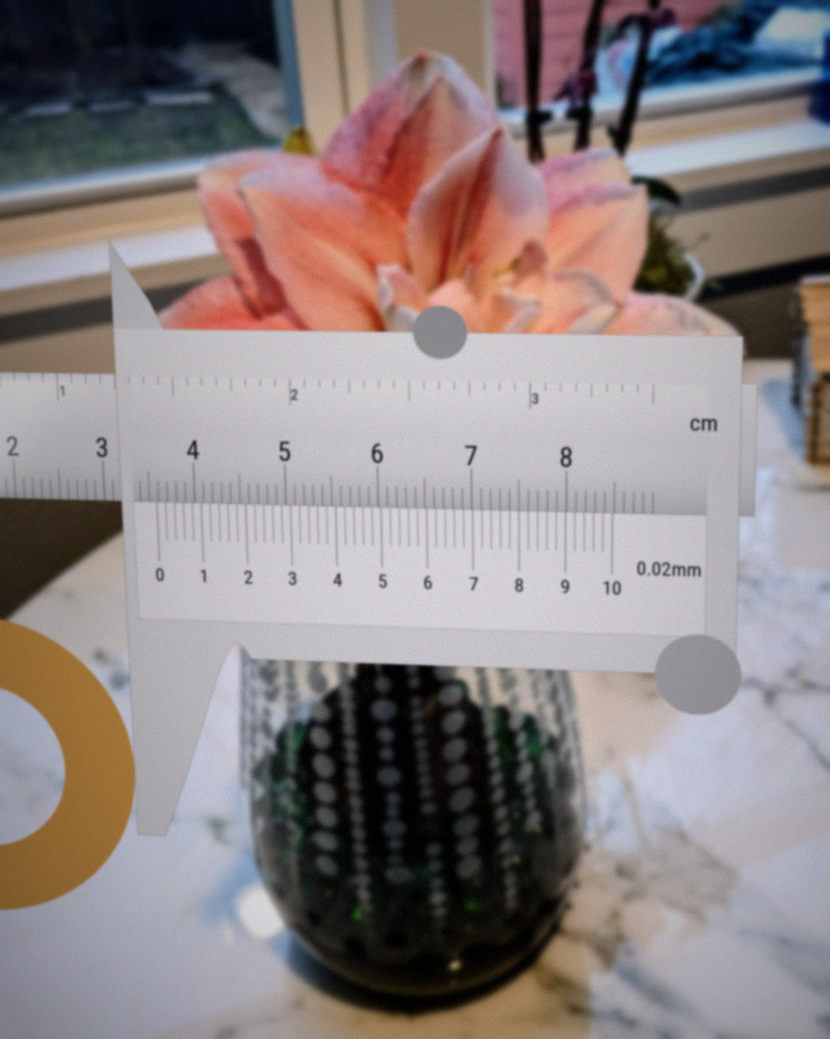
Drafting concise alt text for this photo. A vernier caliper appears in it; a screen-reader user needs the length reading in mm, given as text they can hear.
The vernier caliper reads 35.8 mm
